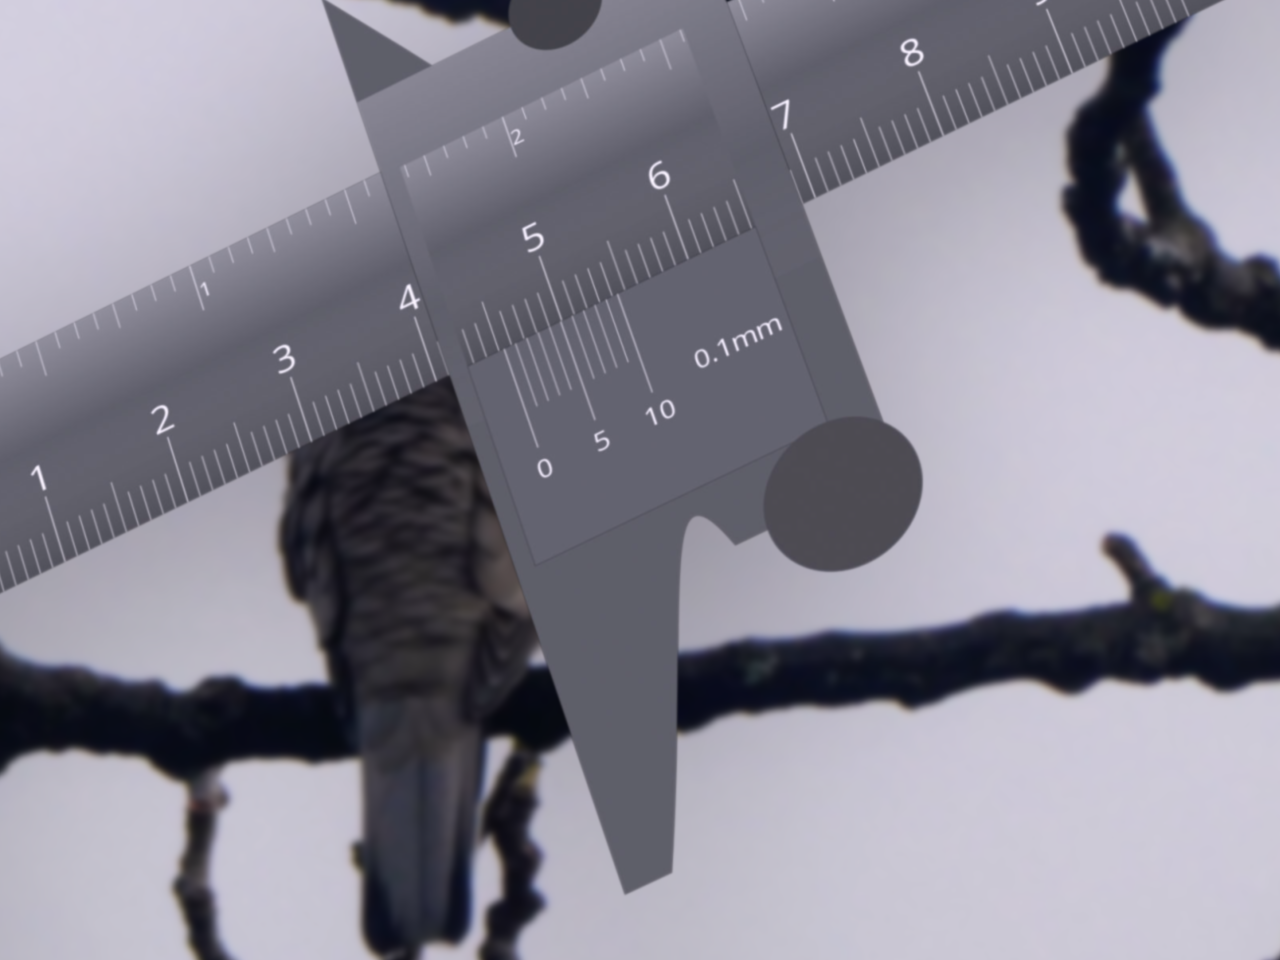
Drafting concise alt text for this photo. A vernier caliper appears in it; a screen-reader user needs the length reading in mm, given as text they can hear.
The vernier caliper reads 45.4 mm
